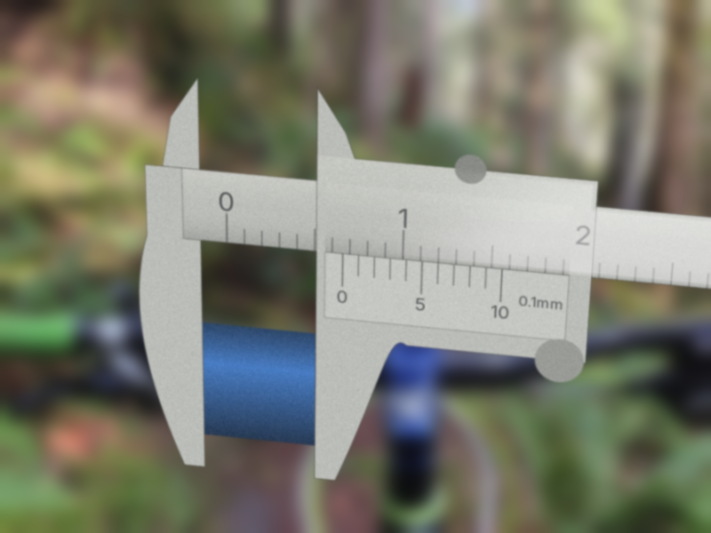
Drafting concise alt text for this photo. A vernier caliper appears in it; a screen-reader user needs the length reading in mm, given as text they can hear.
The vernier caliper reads 6.6 mm
